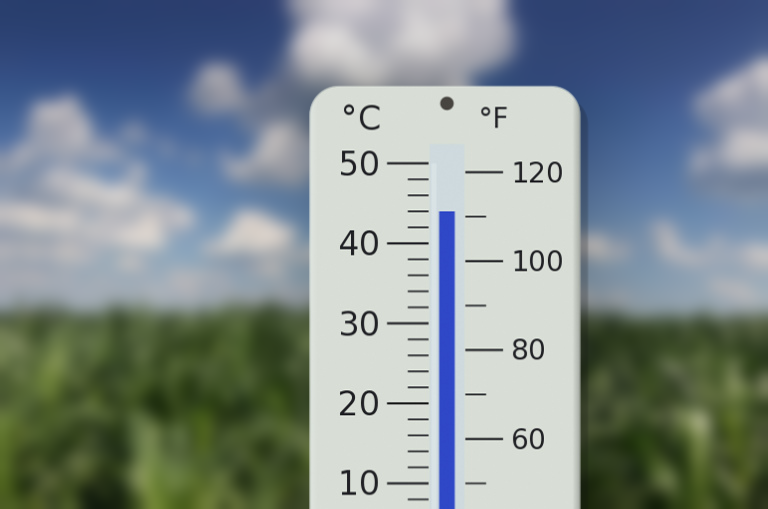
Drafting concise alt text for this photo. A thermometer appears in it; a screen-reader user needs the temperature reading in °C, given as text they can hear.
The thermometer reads 44 °C
